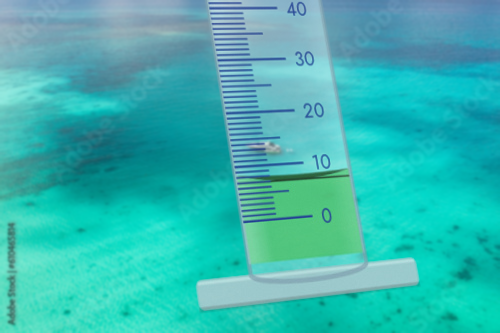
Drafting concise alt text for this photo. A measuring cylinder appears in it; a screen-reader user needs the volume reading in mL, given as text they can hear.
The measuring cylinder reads 7 mL
